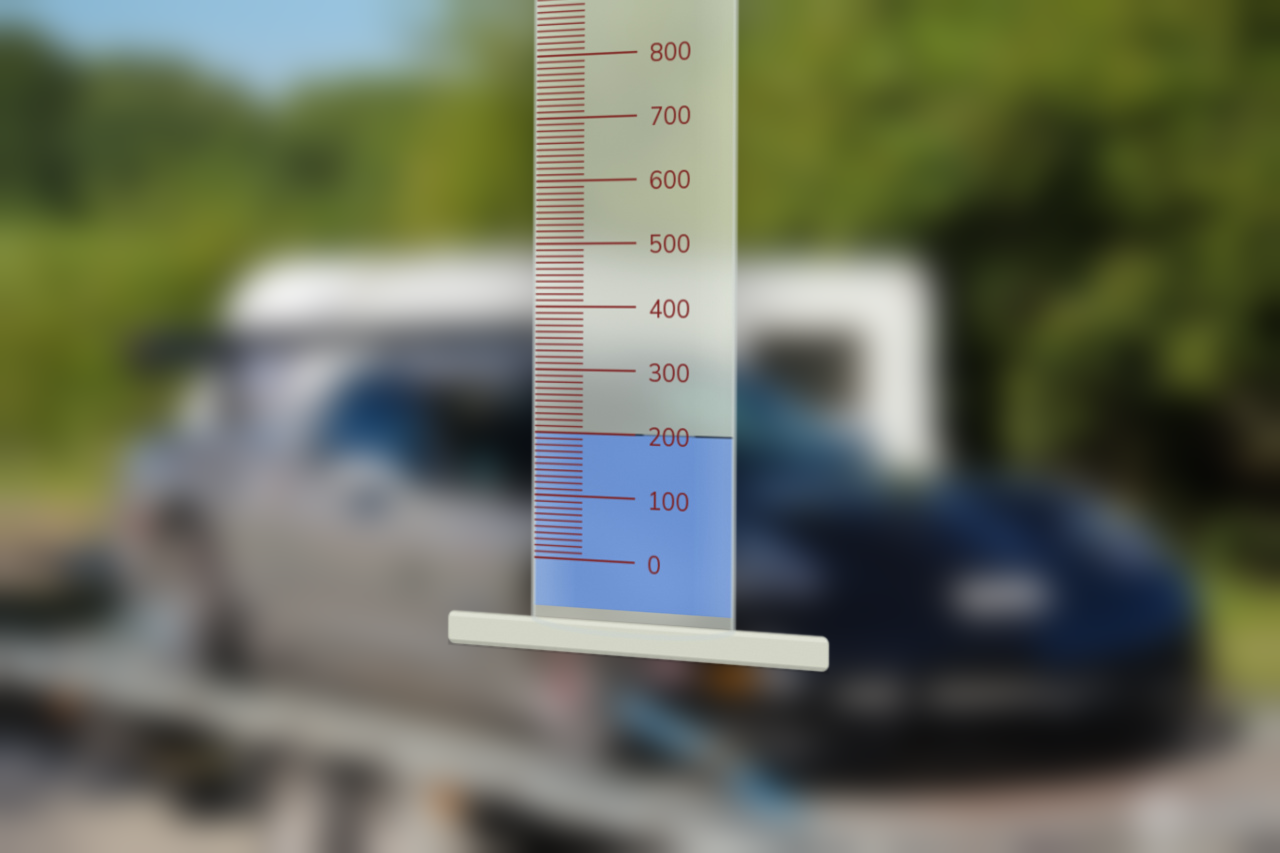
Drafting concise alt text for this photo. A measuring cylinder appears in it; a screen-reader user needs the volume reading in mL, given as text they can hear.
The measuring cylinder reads 200 mL
